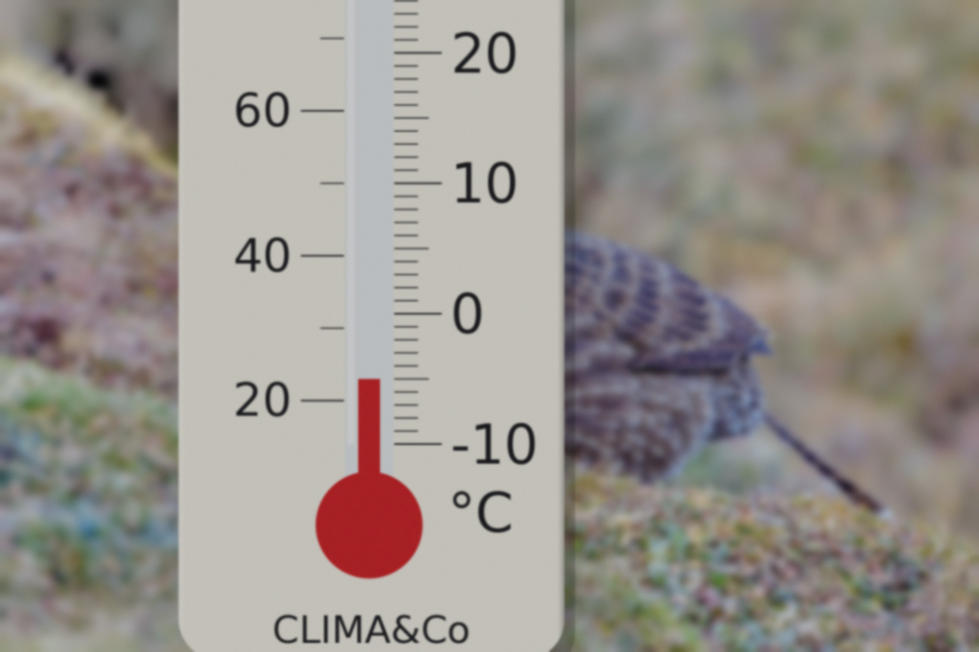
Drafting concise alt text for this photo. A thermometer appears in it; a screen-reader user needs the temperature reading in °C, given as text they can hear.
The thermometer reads -5 °C
